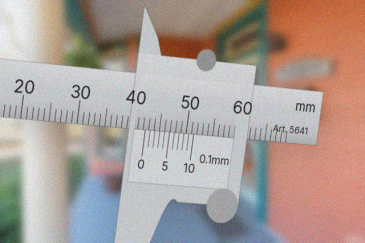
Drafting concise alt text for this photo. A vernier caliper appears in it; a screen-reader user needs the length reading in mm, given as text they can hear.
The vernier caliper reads 42.4 mm
